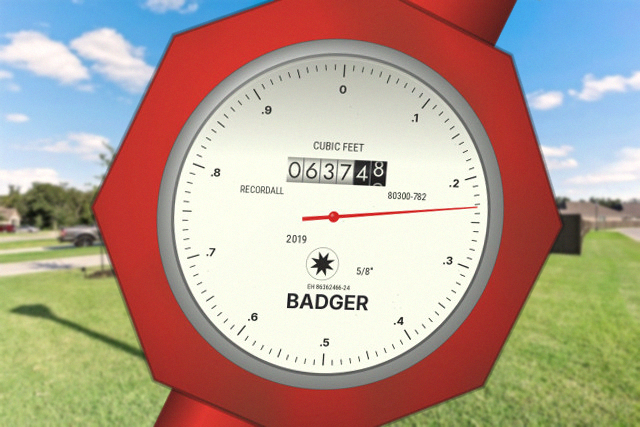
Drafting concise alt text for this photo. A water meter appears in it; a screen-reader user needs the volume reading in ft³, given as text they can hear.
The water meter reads 63748.23 ft³
